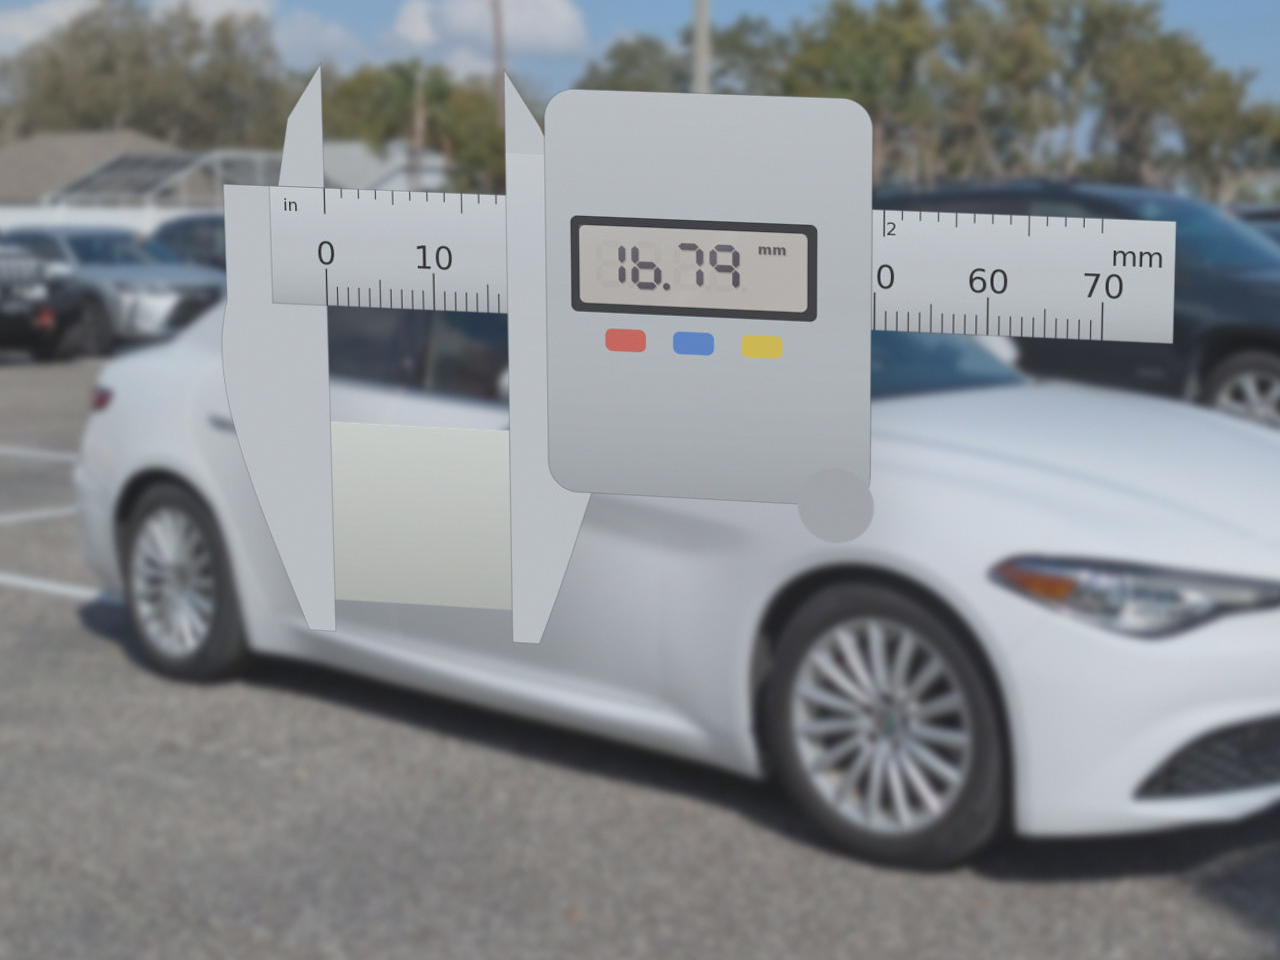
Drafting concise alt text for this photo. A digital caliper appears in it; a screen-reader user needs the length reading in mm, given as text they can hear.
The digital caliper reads 16.79 mm
